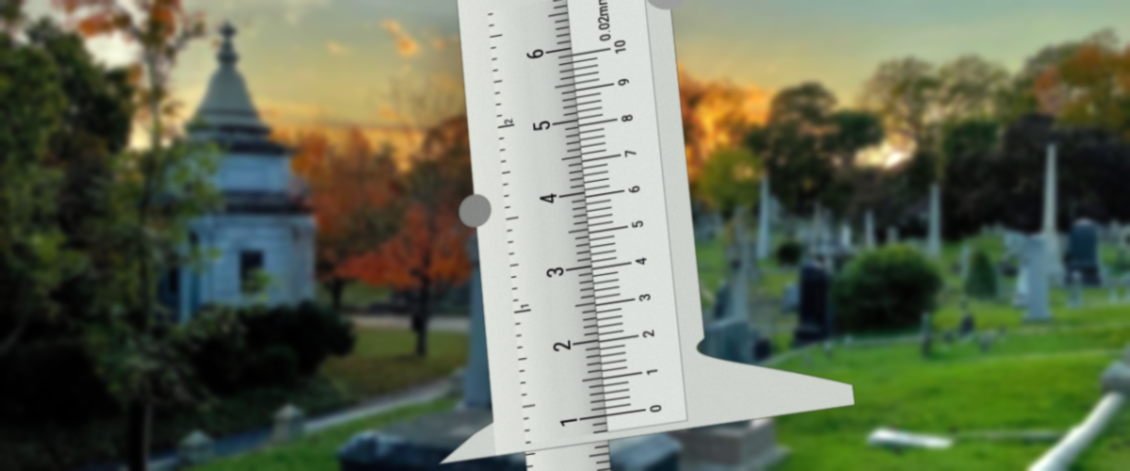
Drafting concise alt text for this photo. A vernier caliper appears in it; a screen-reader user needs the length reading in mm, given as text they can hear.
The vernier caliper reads 10.0 mm
